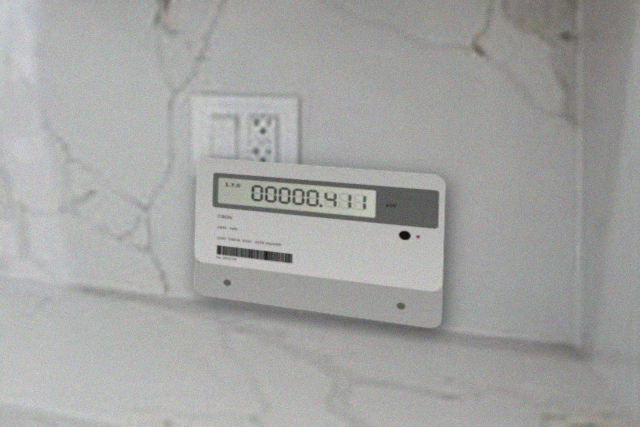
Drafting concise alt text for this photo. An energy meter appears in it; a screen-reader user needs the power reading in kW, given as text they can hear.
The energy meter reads 0.411 kW
